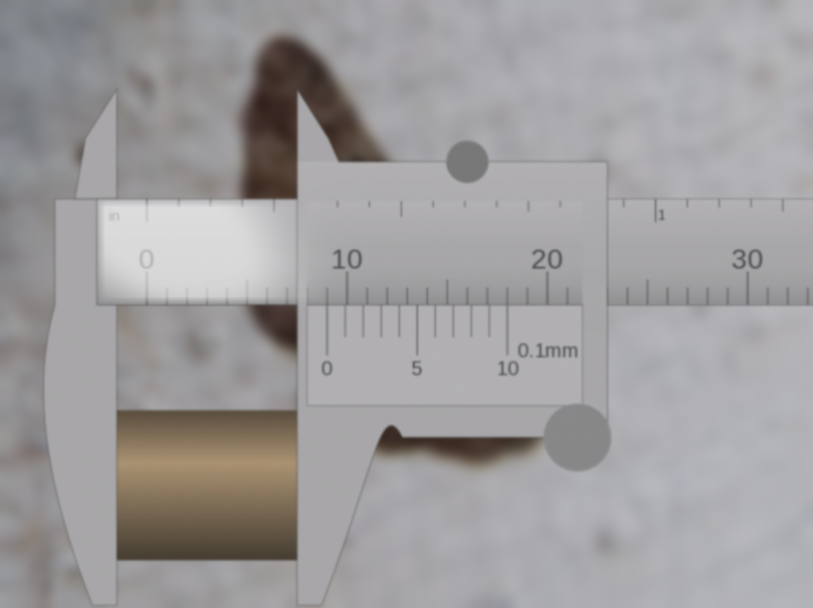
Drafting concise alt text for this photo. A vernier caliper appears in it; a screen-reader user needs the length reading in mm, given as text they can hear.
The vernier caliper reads 9.0 mm
